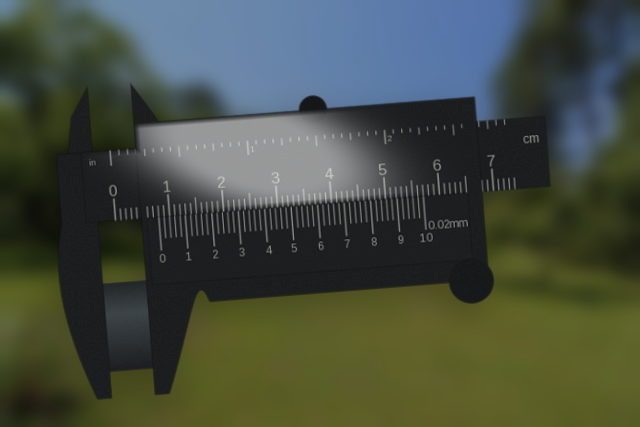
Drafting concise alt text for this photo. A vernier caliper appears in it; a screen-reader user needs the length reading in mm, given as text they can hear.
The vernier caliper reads 8.0 mm
